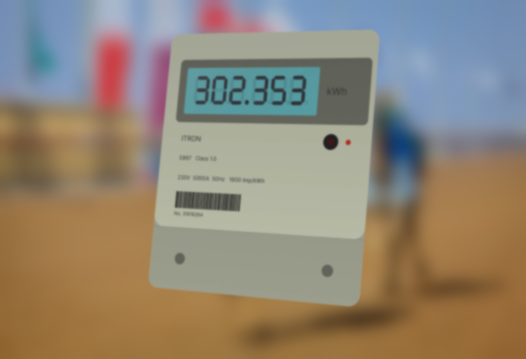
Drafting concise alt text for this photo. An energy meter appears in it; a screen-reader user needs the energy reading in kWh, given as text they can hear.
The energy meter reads 302.353 kWh
